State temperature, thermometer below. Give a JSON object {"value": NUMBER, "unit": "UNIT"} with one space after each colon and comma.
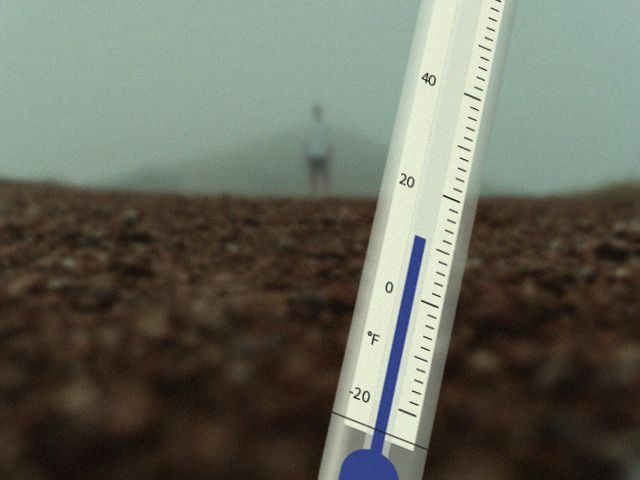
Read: {"value": 11, "unit": "°F"}
